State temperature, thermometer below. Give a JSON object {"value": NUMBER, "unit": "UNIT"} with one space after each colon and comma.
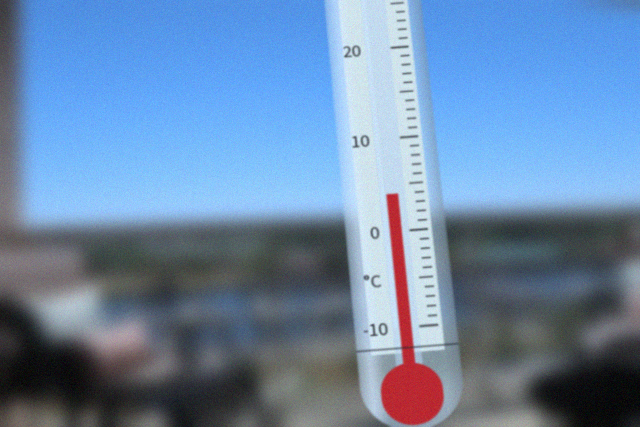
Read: {"value": 4, "unit": "°C"}
